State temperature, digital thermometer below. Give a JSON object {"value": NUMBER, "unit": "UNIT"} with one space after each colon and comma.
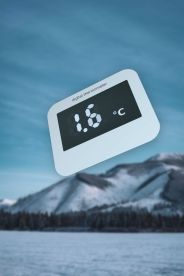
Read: {"value": 1.6, "unit": "°C"}
